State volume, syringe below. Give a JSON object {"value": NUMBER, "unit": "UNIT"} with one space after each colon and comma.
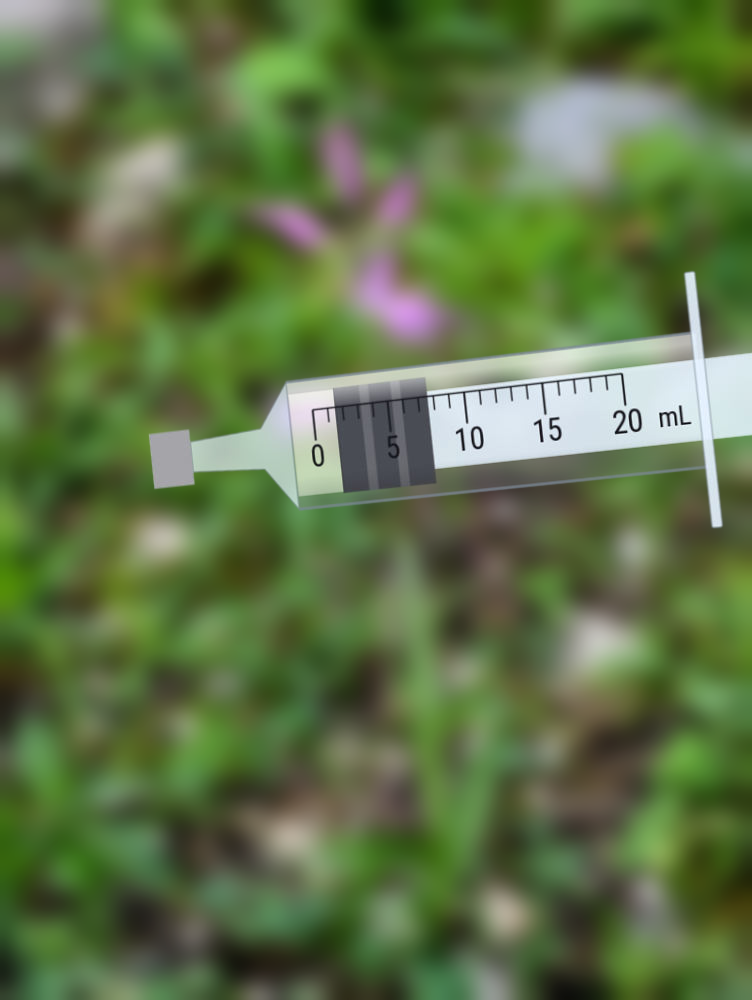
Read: {"value": 1.5, "unit": "mL"}
